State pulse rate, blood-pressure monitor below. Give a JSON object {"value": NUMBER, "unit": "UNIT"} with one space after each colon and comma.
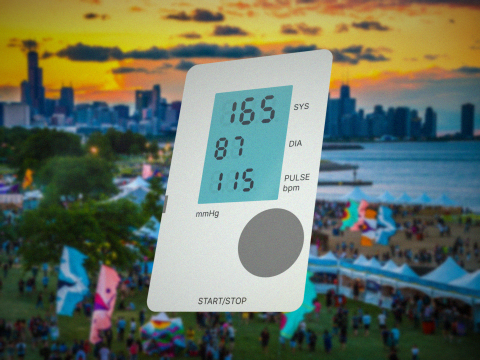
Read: {"value": 115, "unit": "bpm"}
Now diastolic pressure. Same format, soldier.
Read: {"value": 87, "unit": "mmHg"}
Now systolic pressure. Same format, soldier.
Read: {"value": 165, "unit": "mmHg"}
